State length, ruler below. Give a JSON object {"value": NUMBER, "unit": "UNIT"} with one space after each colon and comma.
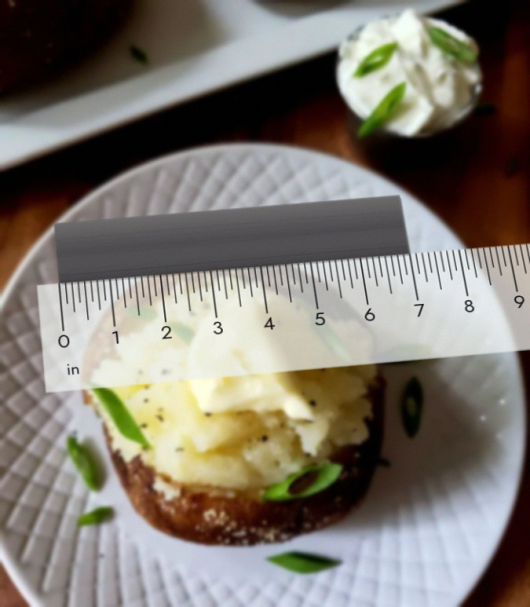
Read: {"value": 7, "unit": "in"}
